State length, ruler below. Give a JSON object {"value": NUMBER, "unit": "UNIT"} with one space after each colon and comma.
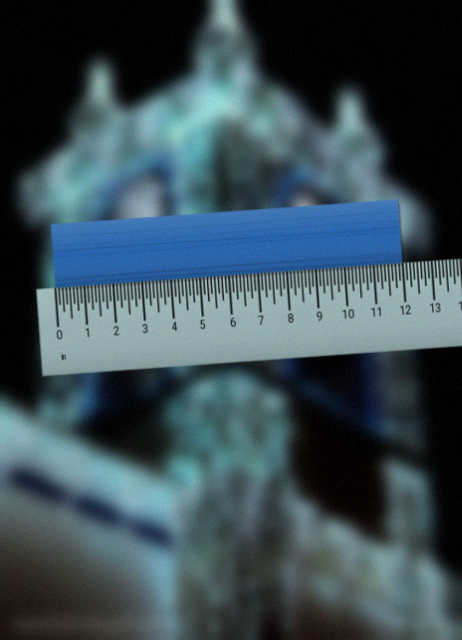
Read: {"value": 12, "unit": "in"}
